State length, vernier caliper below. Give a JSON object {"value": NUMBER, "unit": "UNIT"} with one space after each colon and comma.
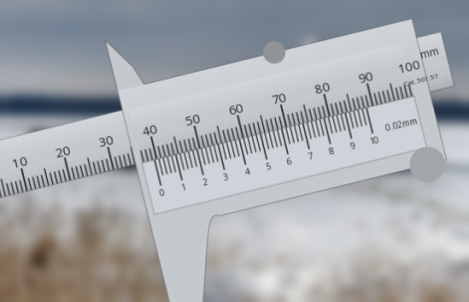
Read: {"value": 39.5, "unit": "mm"}
